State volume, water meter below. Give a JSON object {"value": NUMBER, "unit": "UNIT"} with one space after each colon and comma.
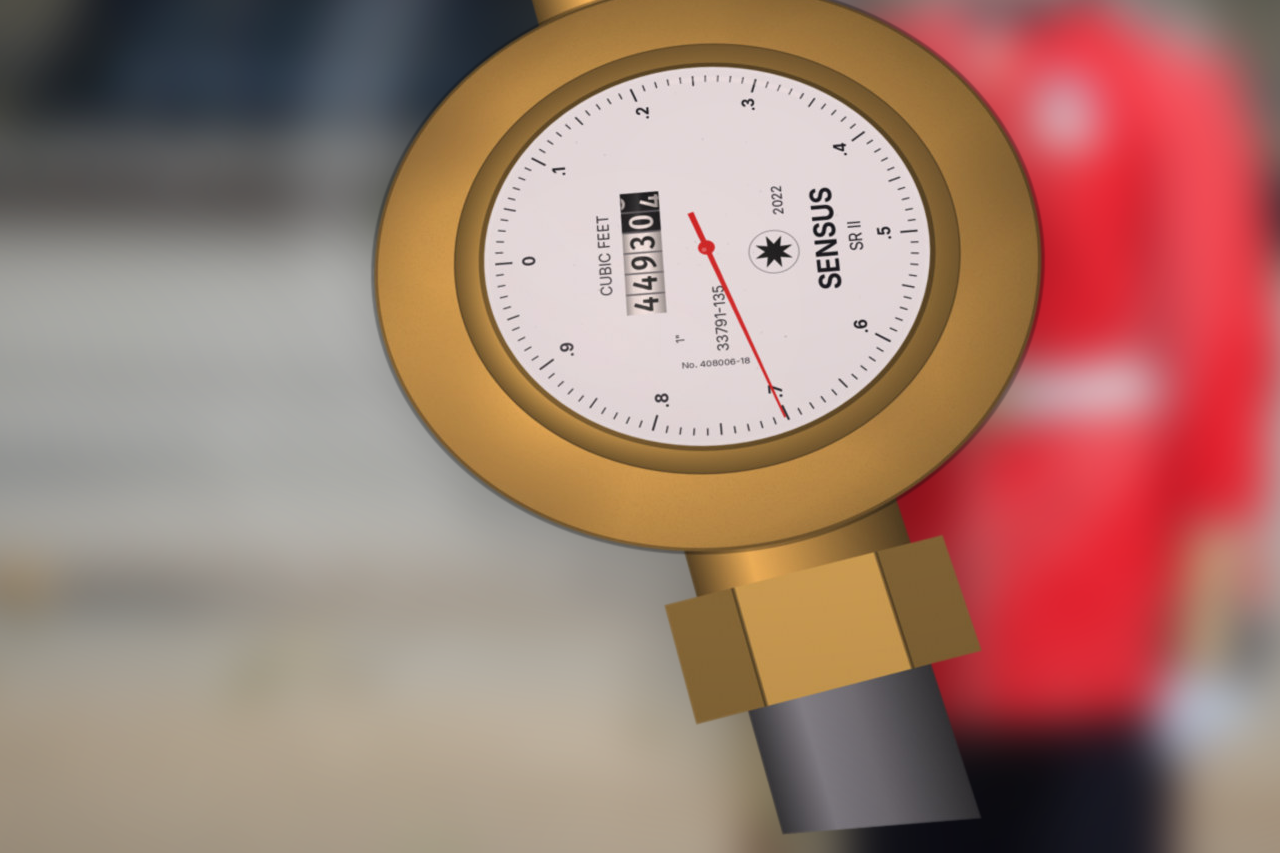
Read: {"value": 449303.70, "unit": "ft³"}
